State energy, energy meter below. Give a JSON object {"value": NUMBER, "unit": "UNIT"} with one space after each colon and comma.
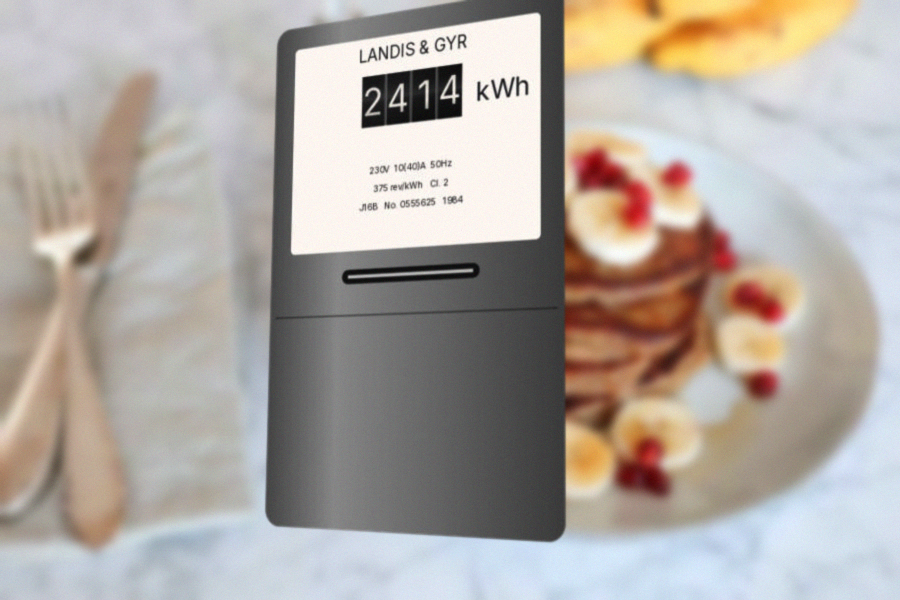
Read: {"value": 2414, "unit": "kWh"}
